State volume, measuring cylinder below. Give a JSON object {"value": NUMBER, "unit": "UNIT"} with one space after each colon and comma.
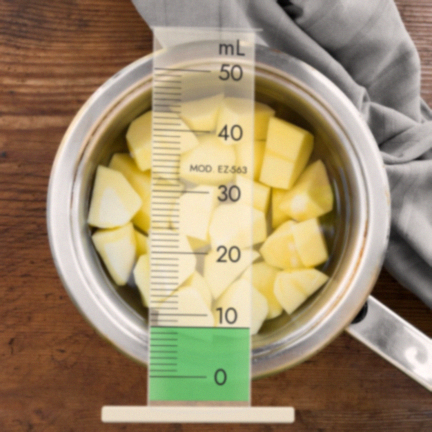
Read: {"value": 8, "unit": "mL"}
